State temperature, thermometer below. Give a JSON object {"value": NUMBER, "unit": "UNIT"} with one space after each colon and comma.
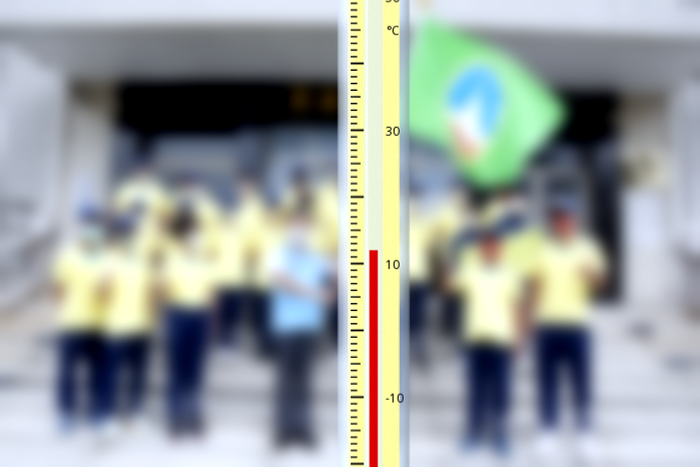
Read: {"value": 12, "unit": "°C"}
